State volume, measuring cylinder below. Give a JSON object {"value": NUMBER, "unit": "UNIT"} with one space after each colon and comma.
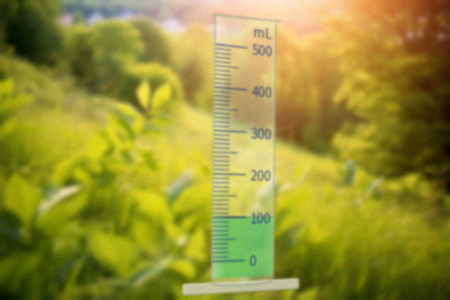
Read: {"value": 100, "unit": "mL"}
